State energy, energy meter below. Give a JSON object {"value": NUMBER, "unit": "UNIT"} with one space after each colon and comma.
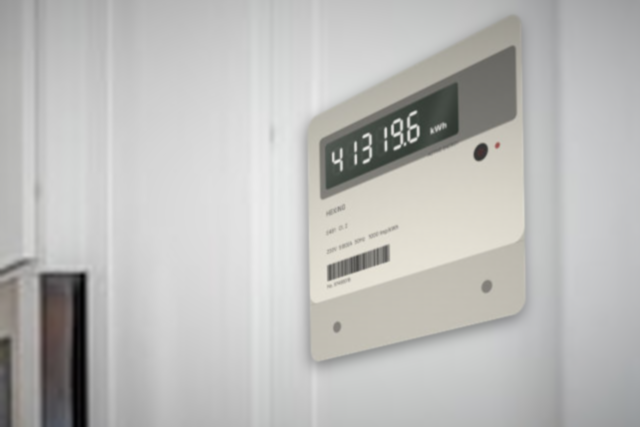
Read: {"value": 41319.6, "unit": "kWh"}
